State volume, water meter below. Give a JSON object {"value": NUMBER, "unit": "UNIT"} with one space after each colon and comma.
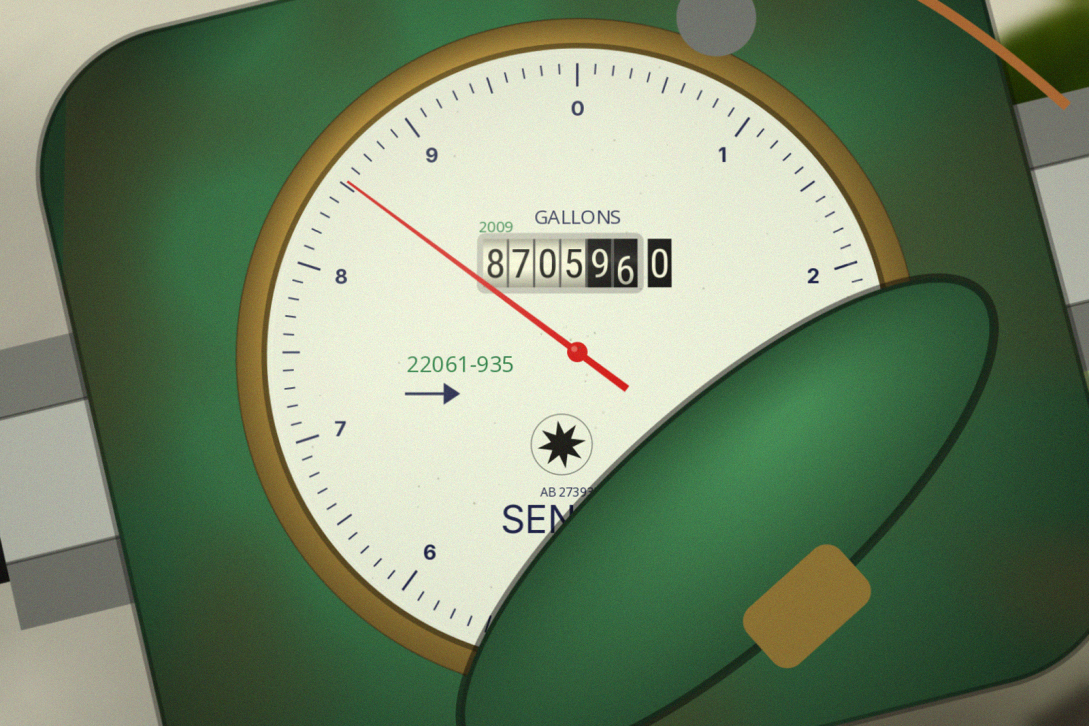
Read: {"value": 8705958.5, "unit": "gal"}
